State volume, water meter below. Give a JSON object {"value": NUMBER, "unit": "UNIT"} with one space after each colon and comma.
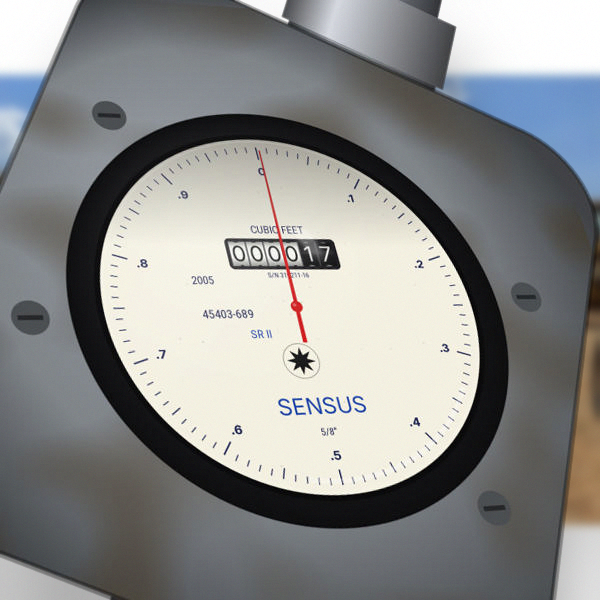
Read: {"value": 17.00, "unit": "ft³"}
